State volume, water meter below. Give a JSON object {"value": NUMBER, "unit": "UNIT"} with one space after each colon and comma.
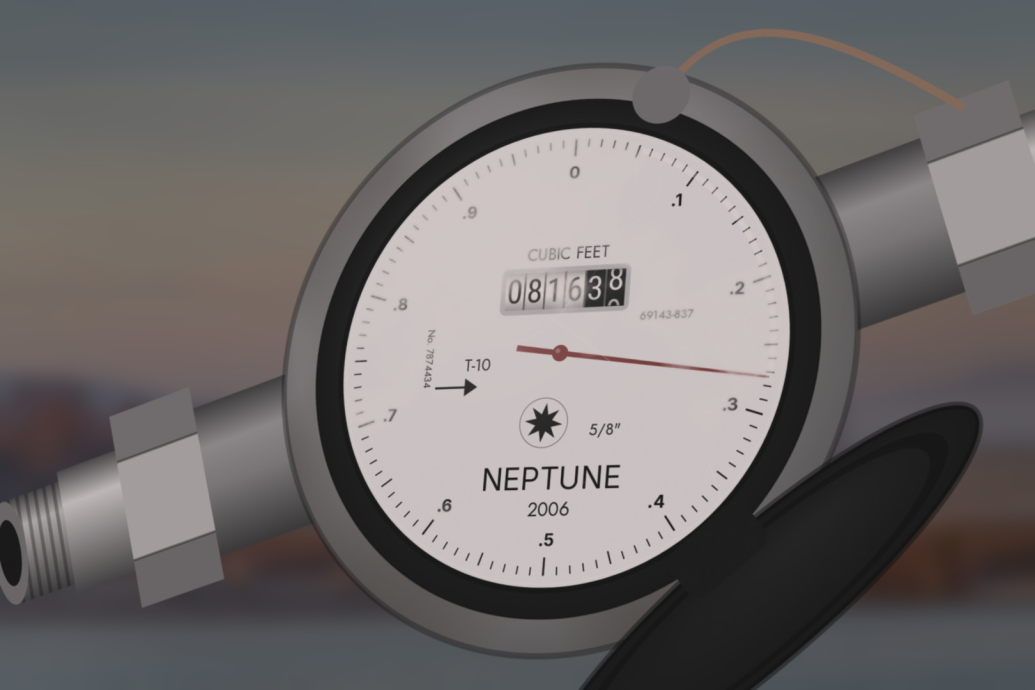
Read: {"value": 81638.27, "unit": "ft³"}
